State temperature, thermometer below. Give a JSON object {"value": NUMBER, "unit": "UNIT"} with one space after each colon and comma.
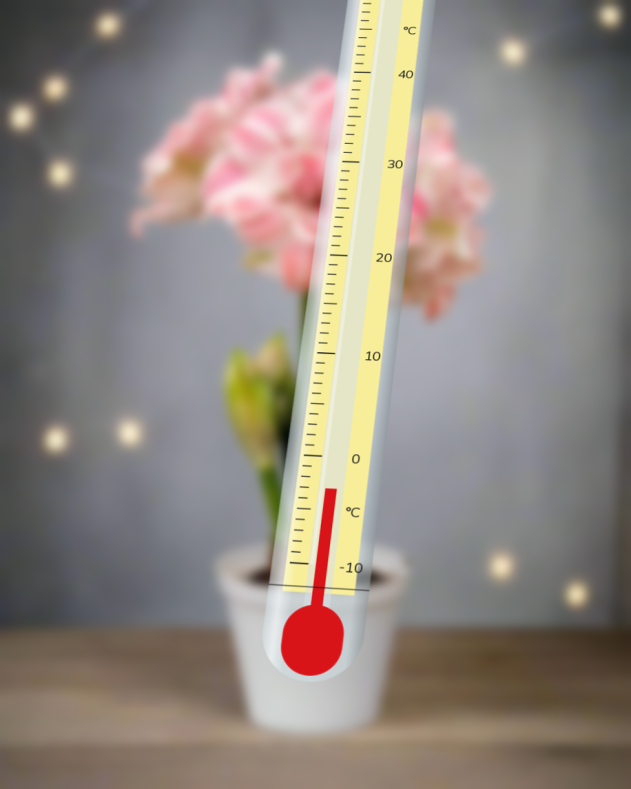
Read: {"value": -3, "unit": "°C"}
